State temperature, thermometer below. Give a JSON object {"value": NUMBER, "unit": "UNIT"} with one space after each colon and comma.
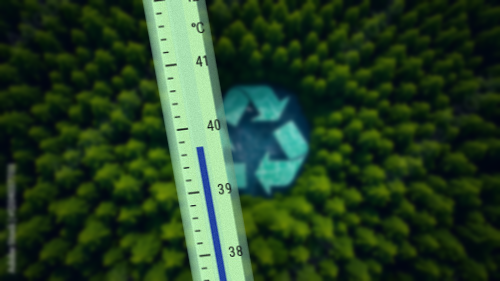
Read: {"value": 39.7, "unit": "°C"}
